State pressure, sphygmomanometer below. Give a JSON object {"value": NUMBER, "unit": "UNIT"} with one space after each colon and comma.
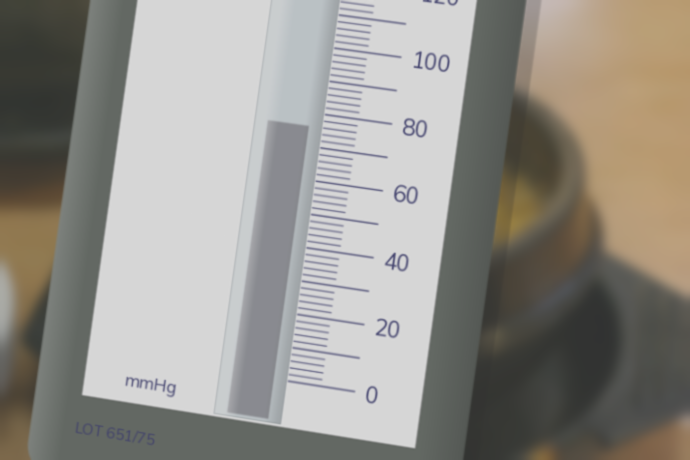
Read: {"value": 76, "unit": "mmHg"}
